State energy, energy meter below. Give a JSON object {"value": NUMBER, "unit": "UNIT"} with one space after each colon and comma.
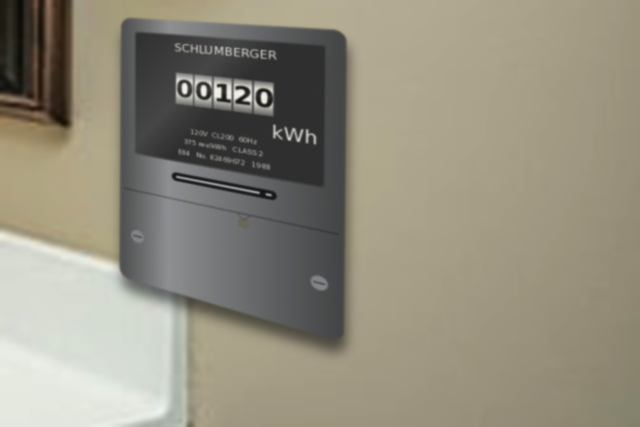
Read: {"value": 120, "unit": "kWh"}
